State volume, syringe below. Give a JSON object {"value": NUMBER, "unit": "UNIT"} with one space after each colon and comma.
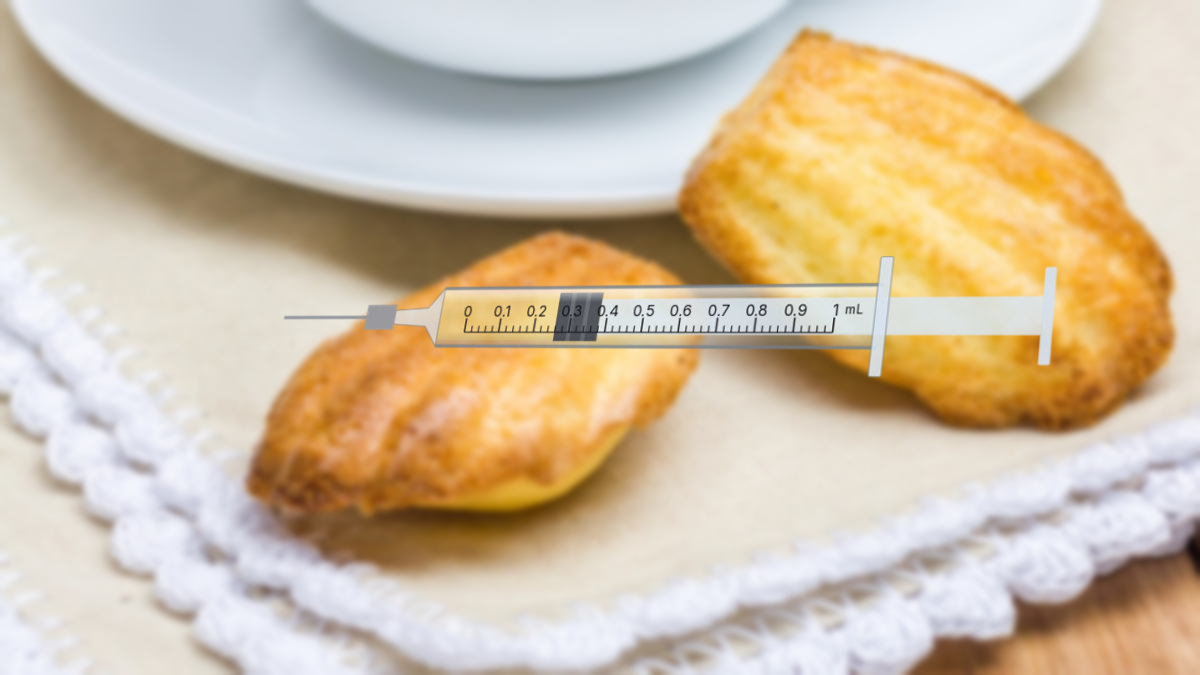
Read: {"value": 0.26, "unit": "mL"}
